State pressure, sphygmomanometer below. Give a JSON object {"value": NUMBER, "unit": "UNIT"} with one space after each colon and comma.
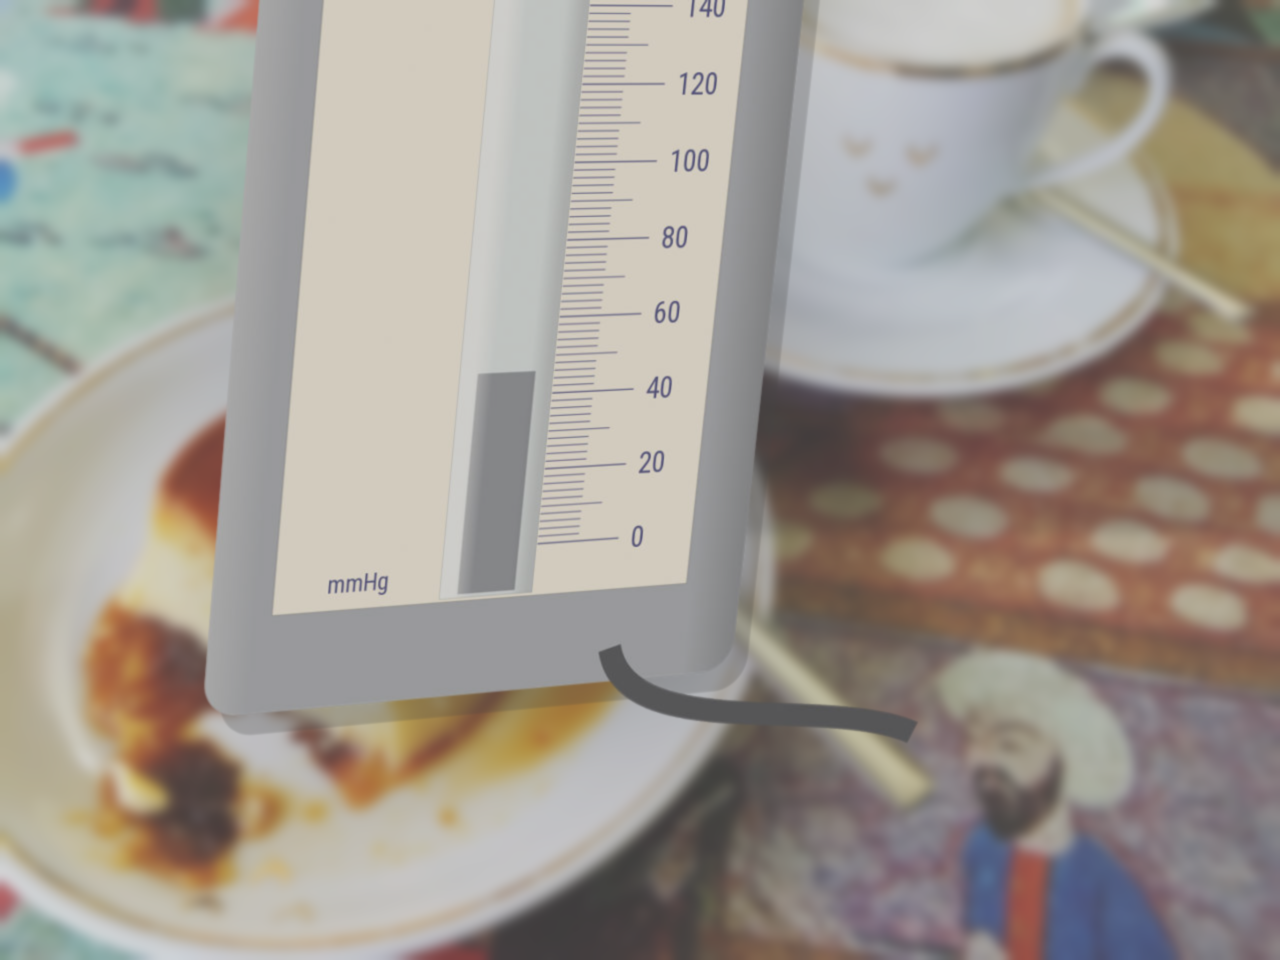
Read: {"value": 46, "unit": "mmHg"}
